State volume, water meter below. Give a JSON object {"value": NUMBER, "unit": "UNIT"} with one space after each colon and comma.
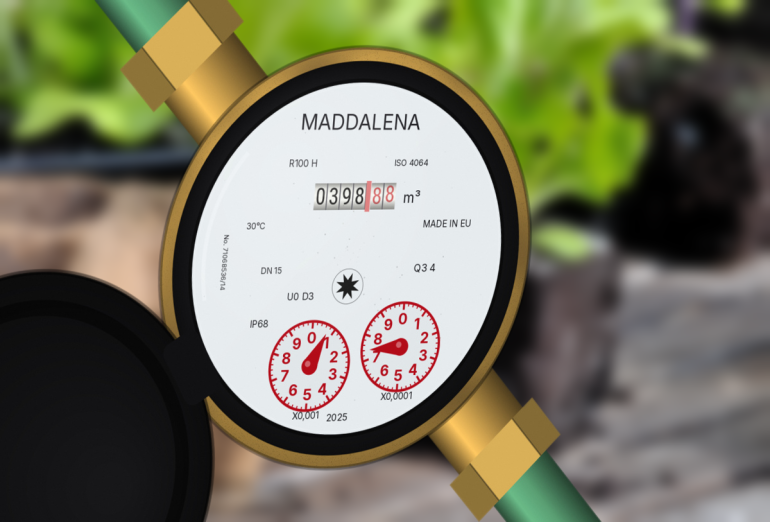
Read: {"value": 398.8807, "unit": "m³"}
